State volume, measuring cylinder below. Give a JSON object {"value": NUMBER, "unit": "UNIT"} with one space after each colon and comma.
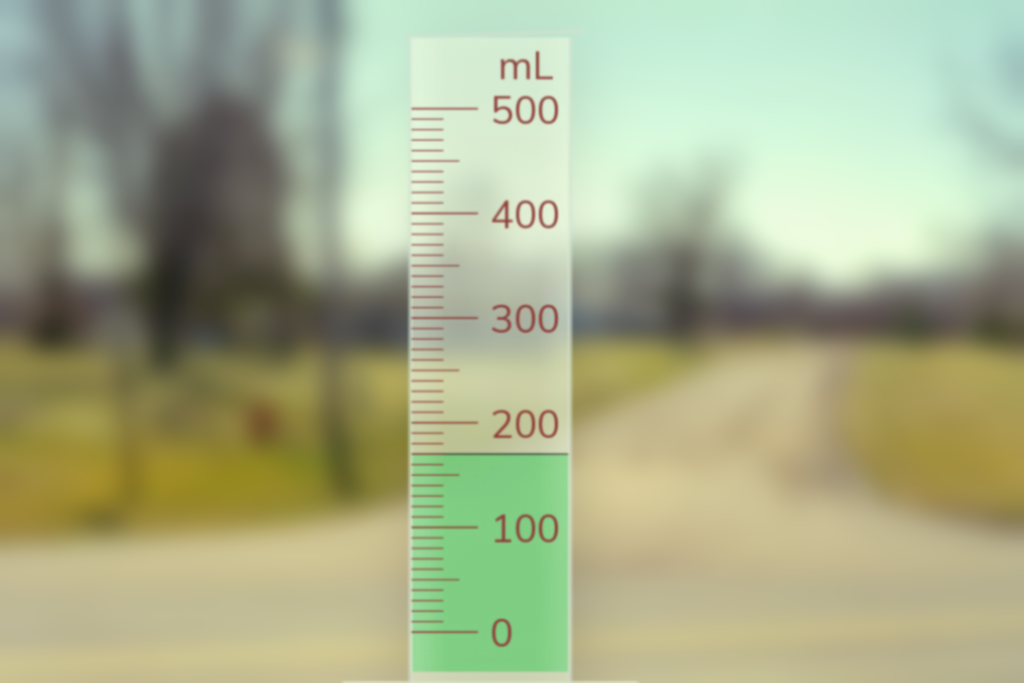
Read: {"value": 170, "unit": "mL"}
